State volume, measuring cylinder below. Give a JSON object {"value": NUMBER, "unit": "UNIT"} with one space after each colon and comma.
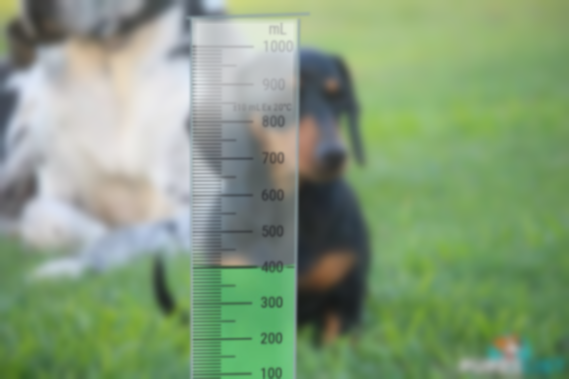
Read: {"value": 400, "unit": "mL"}
